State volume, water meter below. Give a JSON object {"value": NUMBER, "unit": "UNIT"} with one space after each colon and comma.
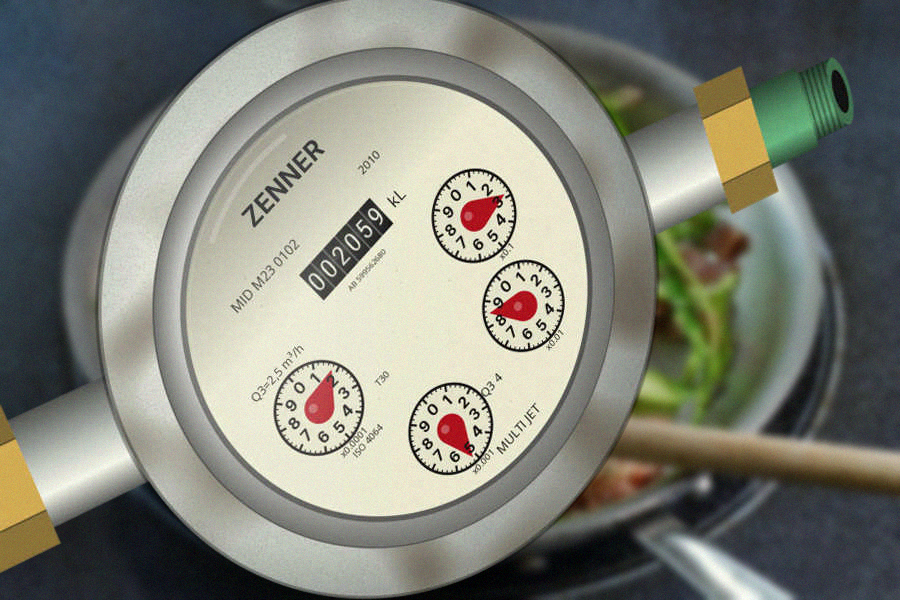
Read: {"value": 2059.2851, "unit": "kL"}
